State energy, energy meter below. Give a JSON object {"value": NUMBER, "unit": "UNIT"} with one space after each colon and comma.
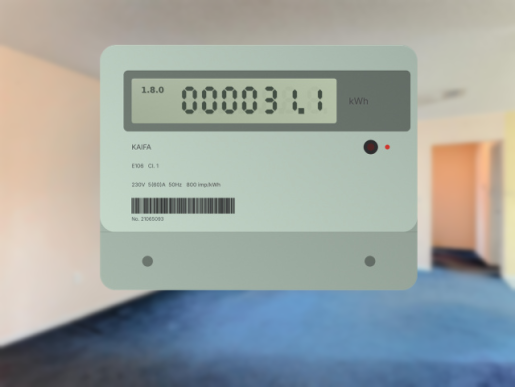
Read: {"value": 31.1, "unit": "kWh"}
